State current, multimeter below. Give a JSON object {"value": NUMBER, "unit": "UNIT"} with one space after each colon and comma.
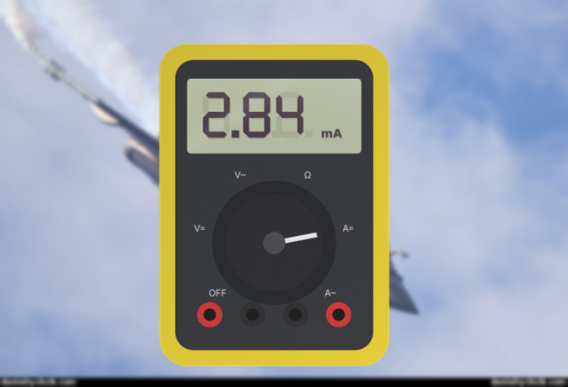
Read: {"value": 2.84, "unit": "mA"}
